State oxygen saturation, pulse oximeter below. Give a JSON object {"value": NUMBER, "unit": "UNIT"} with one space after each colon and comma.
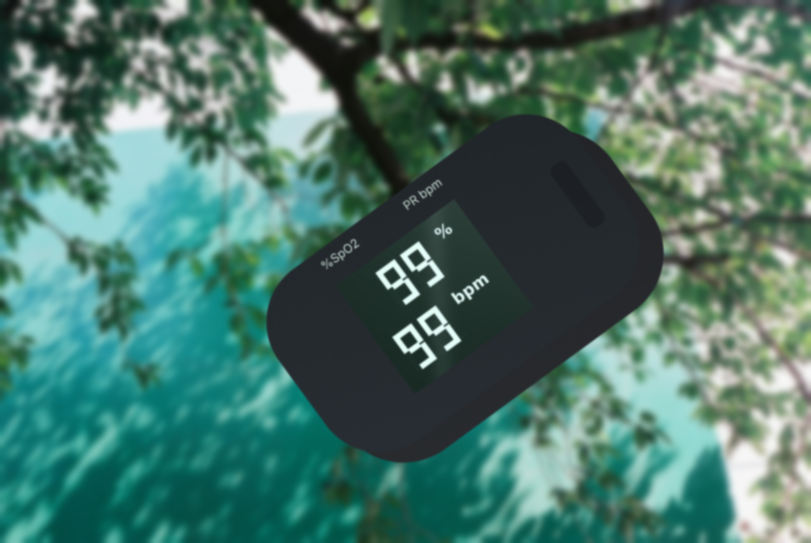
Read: {"value": 99, "unit": "%"}
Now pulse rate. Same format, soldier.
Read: {"value": 99, "unit": "bpm"}
